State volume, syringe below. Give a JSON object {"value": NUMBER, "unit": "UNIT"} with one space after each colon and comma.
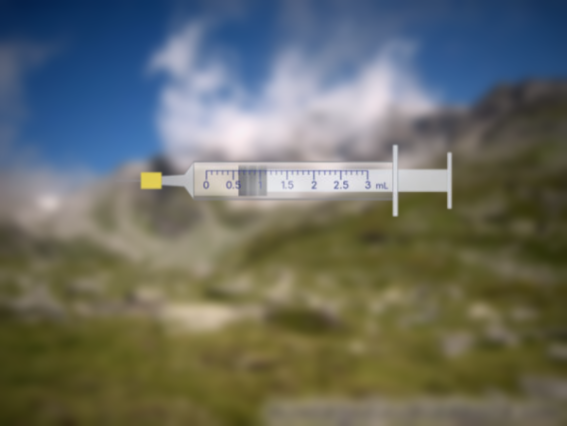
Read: {"value": 0.6, "unit": "mL"}
